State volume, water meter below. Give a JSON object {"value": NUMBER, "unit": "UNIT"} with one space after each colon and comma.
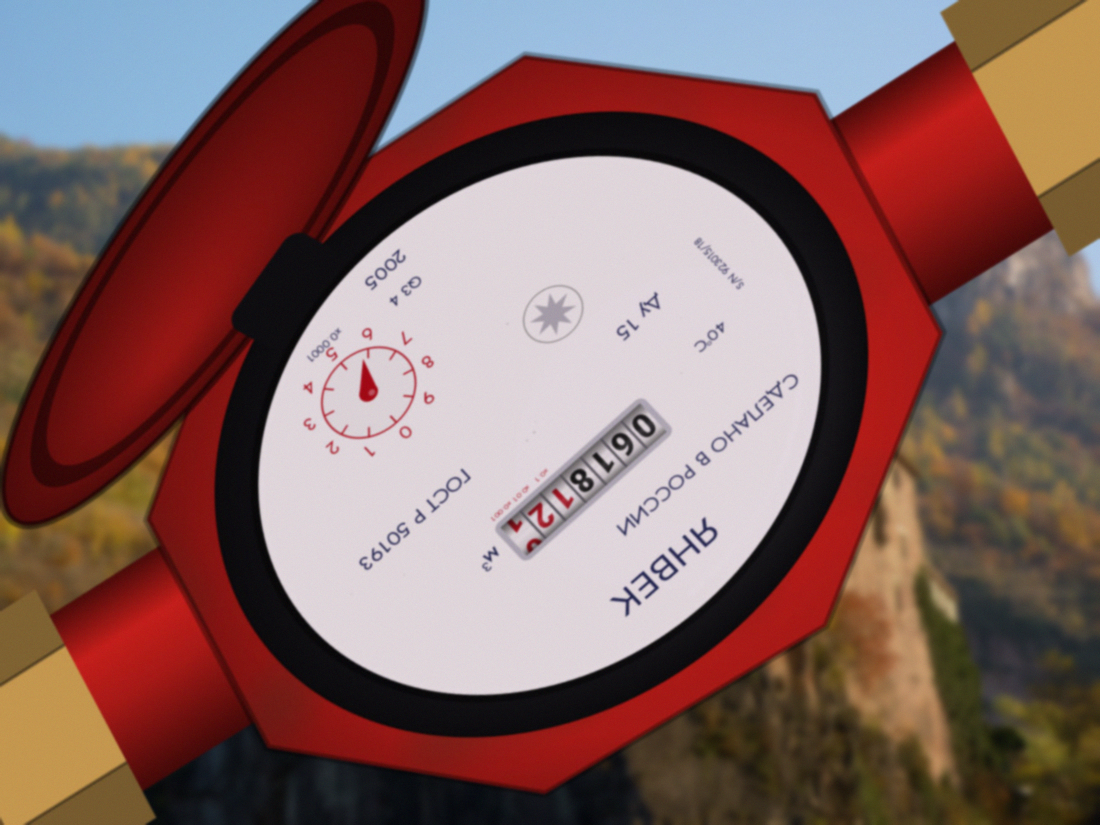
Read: {"value": 618.1205, "unit": "m³"}
